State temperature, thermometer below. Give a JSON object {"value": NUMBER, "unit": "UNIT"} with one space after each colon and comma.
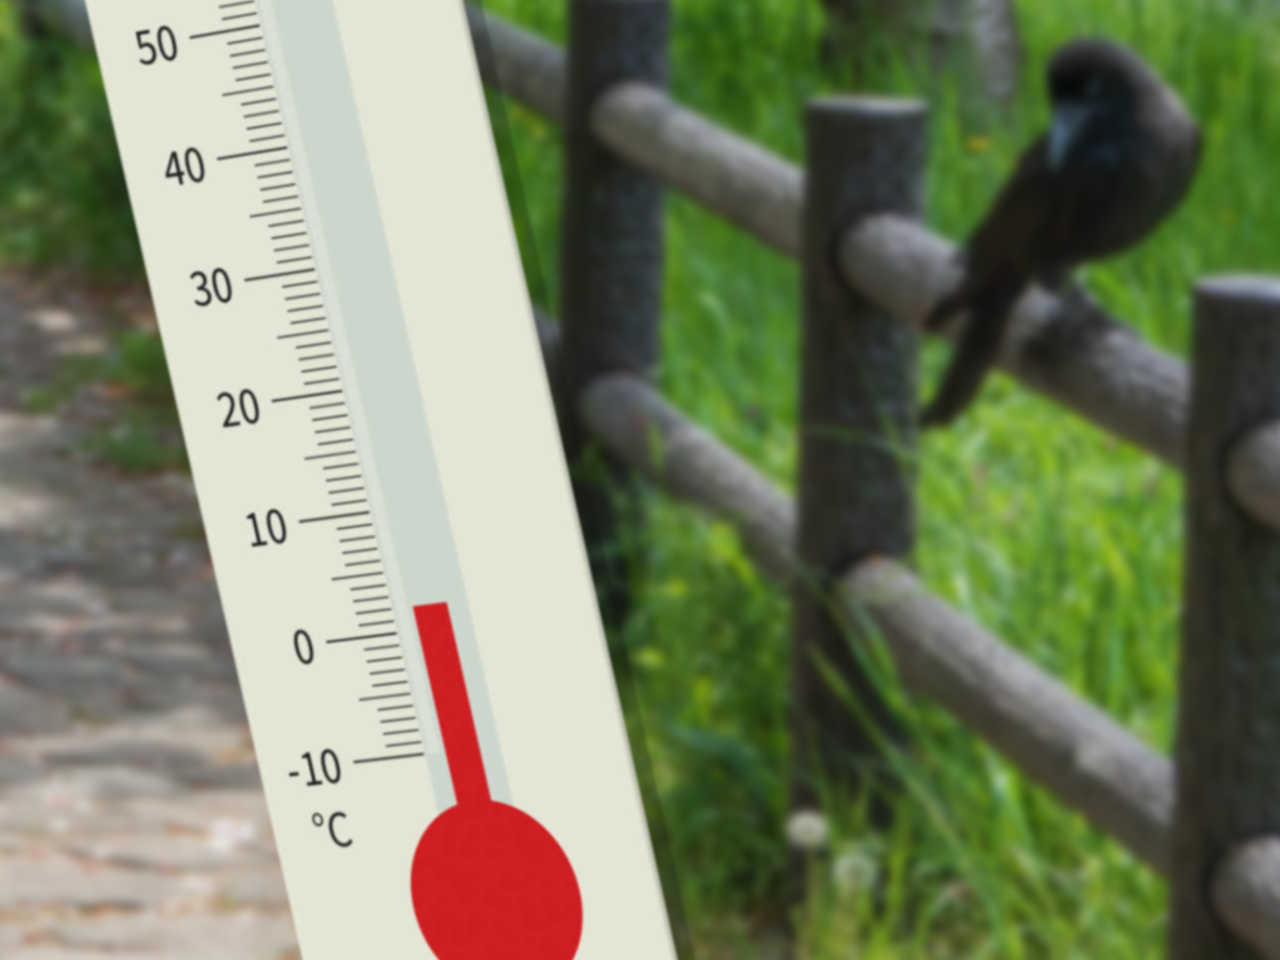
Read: {"value": 2, "unit": "°C"}
